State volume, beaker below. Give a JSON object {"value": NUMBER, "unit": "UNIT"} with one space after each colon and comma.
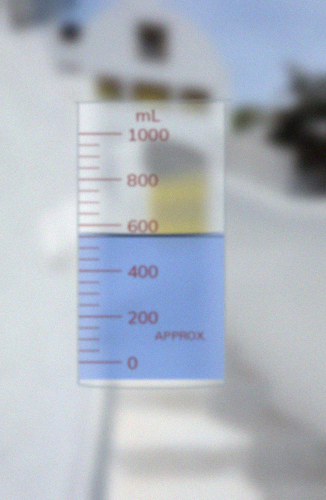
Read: {"value": 550, "unit": "mL"}
